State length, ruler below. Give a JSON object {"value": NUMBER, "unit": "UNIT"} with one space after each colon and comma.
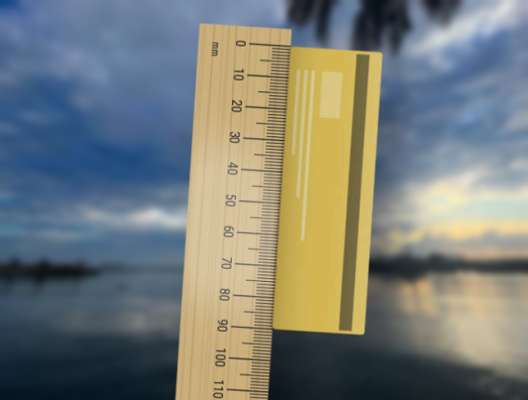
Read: {"value": 90, "unit": "mm"}
